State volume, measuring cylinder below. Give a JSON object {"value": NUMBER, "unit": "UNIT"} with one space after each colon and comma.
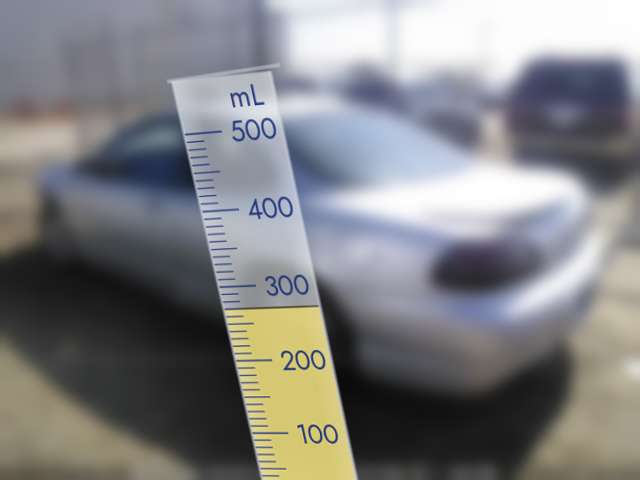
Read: {"value": 270, "unit": "mL"}
